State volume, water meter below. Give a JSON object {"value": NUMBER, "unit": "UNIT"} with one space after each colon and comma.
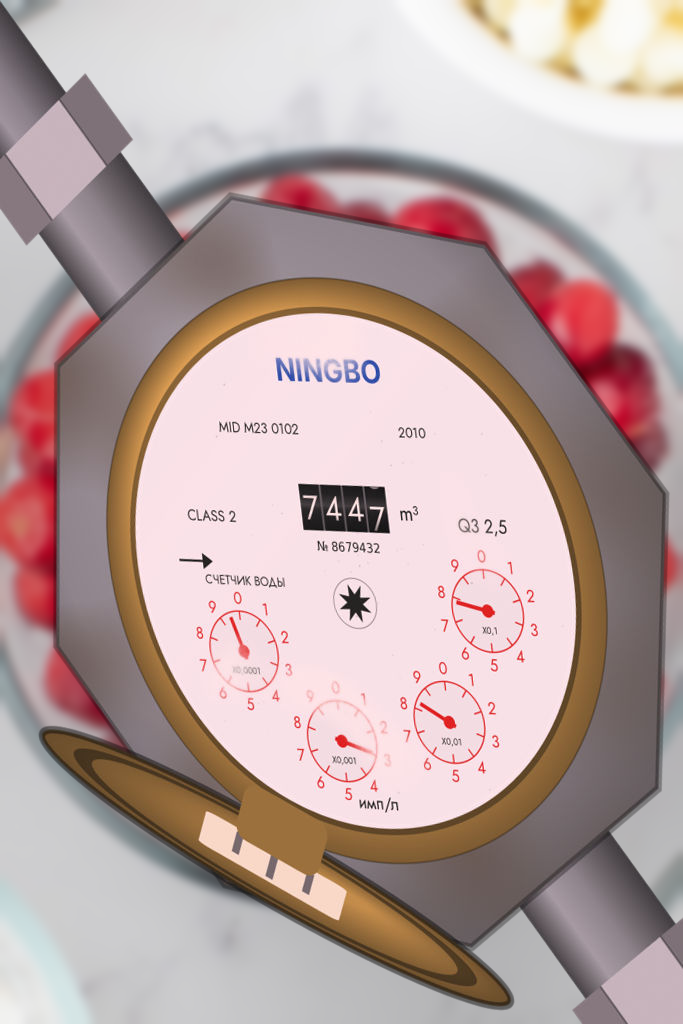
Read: {"value": 7446.7829, "unit": "m³"}
